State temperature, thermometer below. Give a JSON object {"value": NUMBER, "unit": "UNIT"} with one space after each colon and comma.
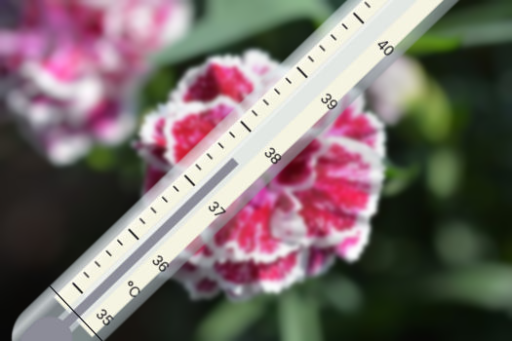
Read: {"value": 37.6, "unit": "°C"}
